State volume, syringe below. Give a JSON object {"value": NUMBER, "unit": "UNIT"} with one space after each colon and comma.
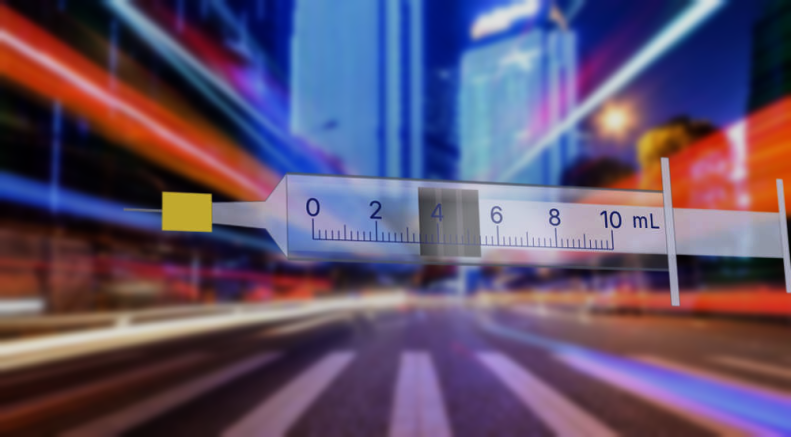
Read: {"value": 3.4, "unit": "mL"}
